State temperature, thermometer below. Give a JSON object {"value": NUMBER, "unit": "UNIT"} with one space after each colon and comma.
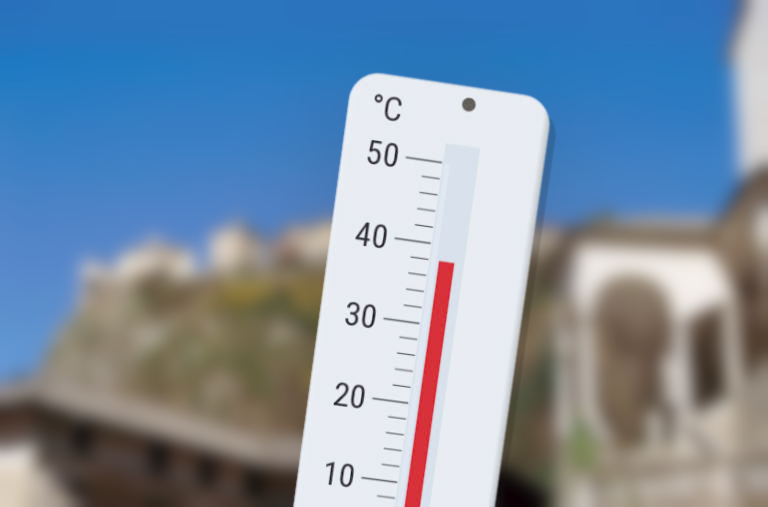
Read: {"value": 38, "unit": "°C"}
